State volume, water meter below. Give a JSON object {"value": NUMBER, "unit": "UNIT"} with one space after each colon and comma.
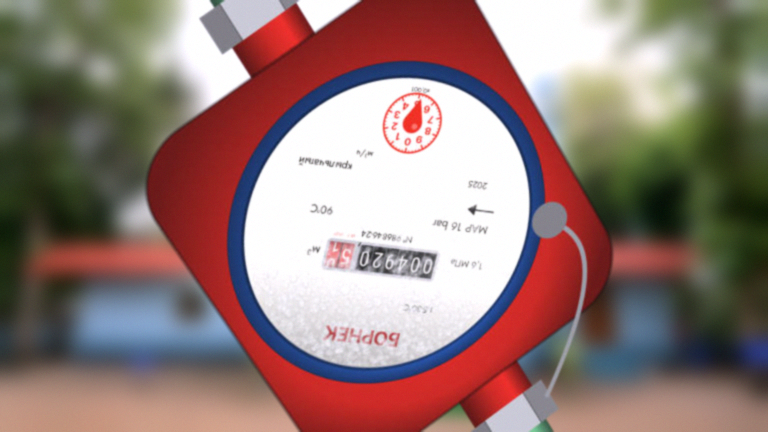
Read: {"value": 4920.505, "unit": "m³"}
